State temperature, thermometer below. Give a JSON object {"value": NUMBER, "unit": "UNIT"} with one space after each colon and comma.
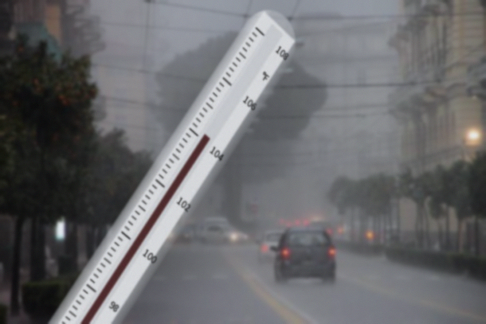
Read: {"value": 104.2, "unit": "°F"}
